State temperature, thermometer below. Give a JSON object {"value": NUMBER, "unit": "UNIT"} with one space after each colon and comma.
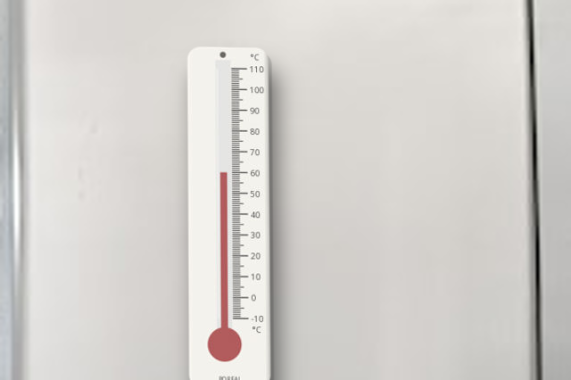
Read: {"value": 60, "unit": "°C"}
